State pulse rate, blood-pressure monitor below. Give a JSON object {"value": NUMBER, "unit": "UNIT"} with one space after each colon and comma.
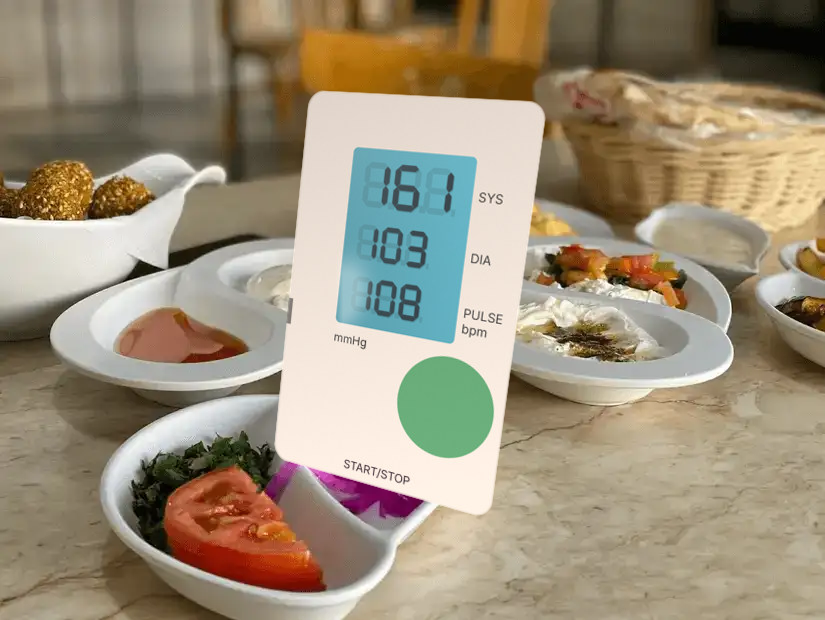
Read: {"value": 108, "unit": "bpm"}
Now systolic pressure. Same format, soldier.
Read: {"value": 161, "unit": "mmHg"}
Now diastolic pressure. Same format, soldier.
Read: {"value": 103, "unit": "mmHg"}
